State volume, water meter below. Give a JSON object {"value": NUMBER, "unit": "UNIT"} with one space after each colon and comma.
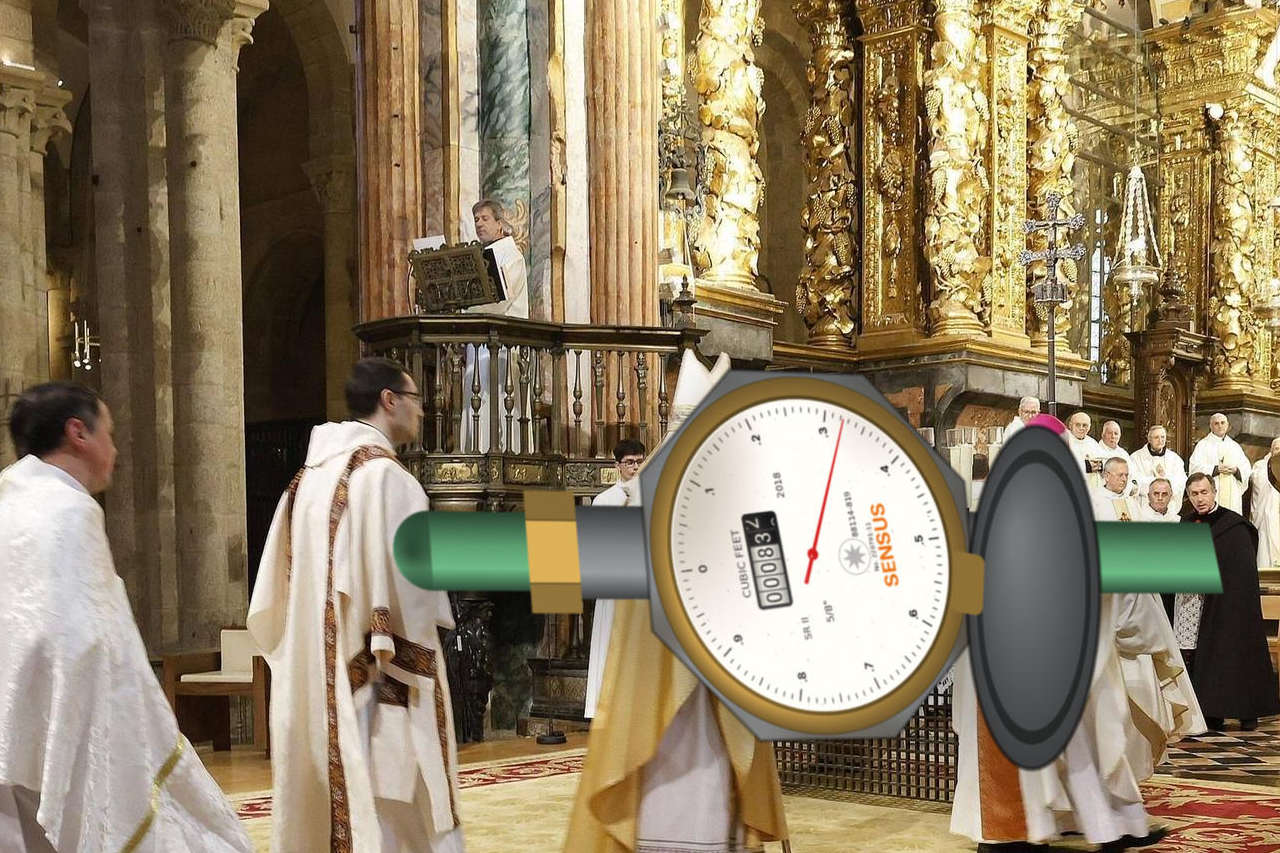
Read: {"value": 832.32, "unit": "ft³"}
